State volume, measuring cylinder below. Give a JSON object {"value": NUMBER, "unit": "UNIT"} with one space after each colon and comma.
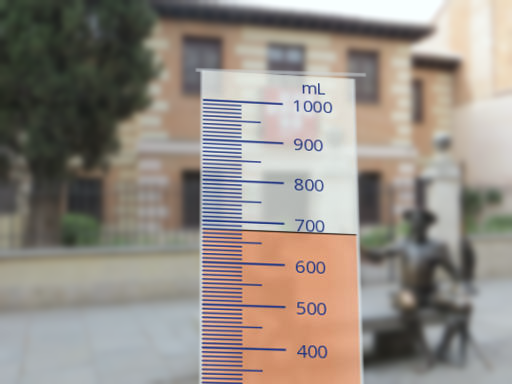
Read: {"value": 680, "unit": "mL"}
